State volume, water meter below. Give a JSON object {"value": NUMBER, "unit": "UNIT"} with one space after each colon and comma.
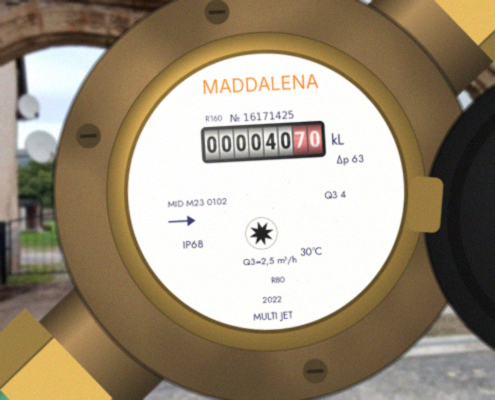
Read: {"value": 40.70, "unit": "kL"}
